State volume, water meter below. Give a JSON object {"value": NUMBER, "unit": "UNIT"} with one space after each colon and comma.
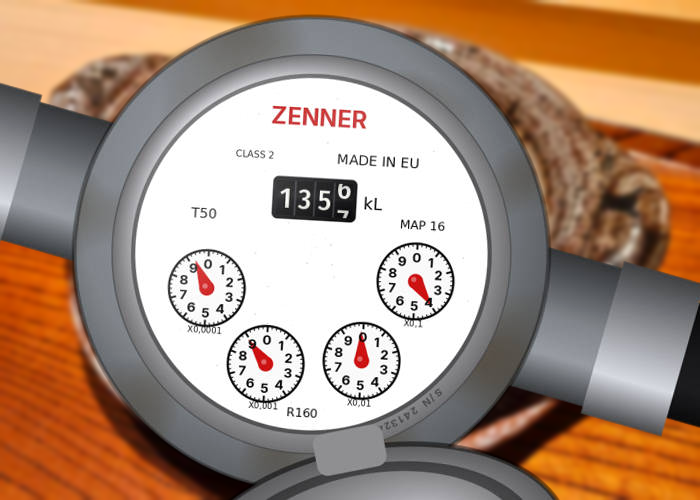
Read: {"value": 1356.3989, "unit": "kL"}
